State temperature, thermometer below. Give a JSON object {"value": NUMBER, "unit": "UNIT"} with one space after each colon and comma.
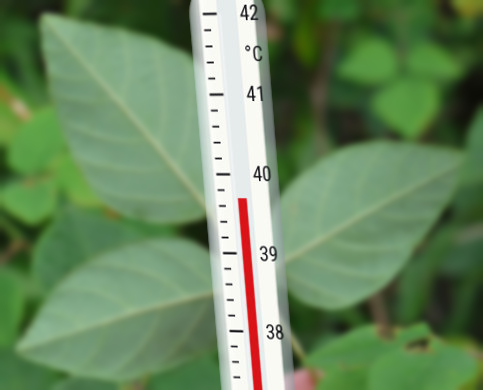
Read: {"value": 39.7, "unit": "°C"}
